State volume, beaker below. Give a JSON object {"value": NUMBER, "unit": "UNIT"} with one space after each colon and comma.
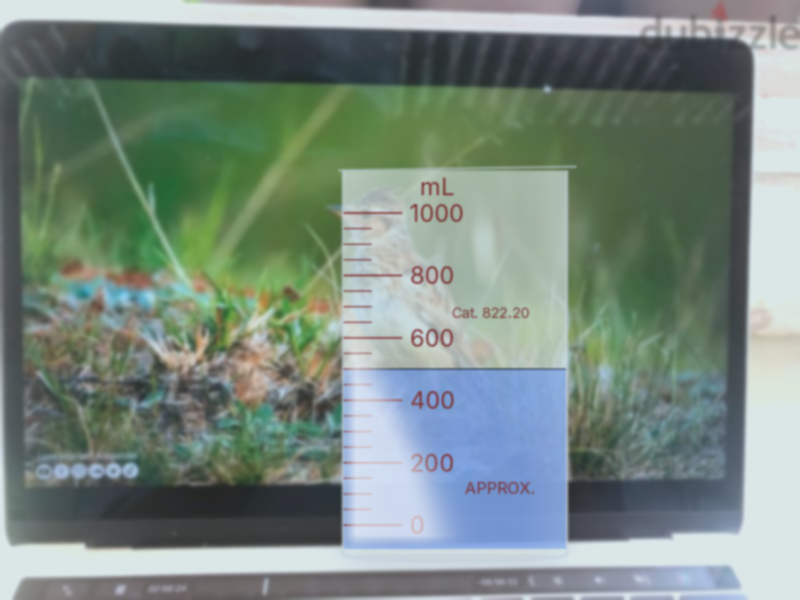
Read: {"value": 500, "unit": "mL"}
